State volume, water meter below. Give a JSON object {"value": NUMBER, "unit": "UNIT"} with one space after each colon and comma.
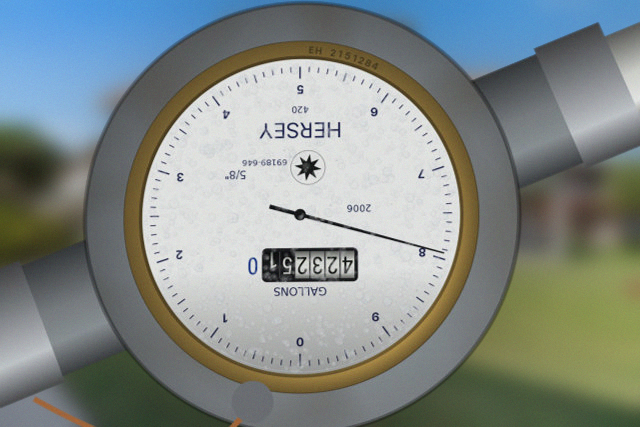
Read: {"value": 4232507.9, "unit": "gal"}
